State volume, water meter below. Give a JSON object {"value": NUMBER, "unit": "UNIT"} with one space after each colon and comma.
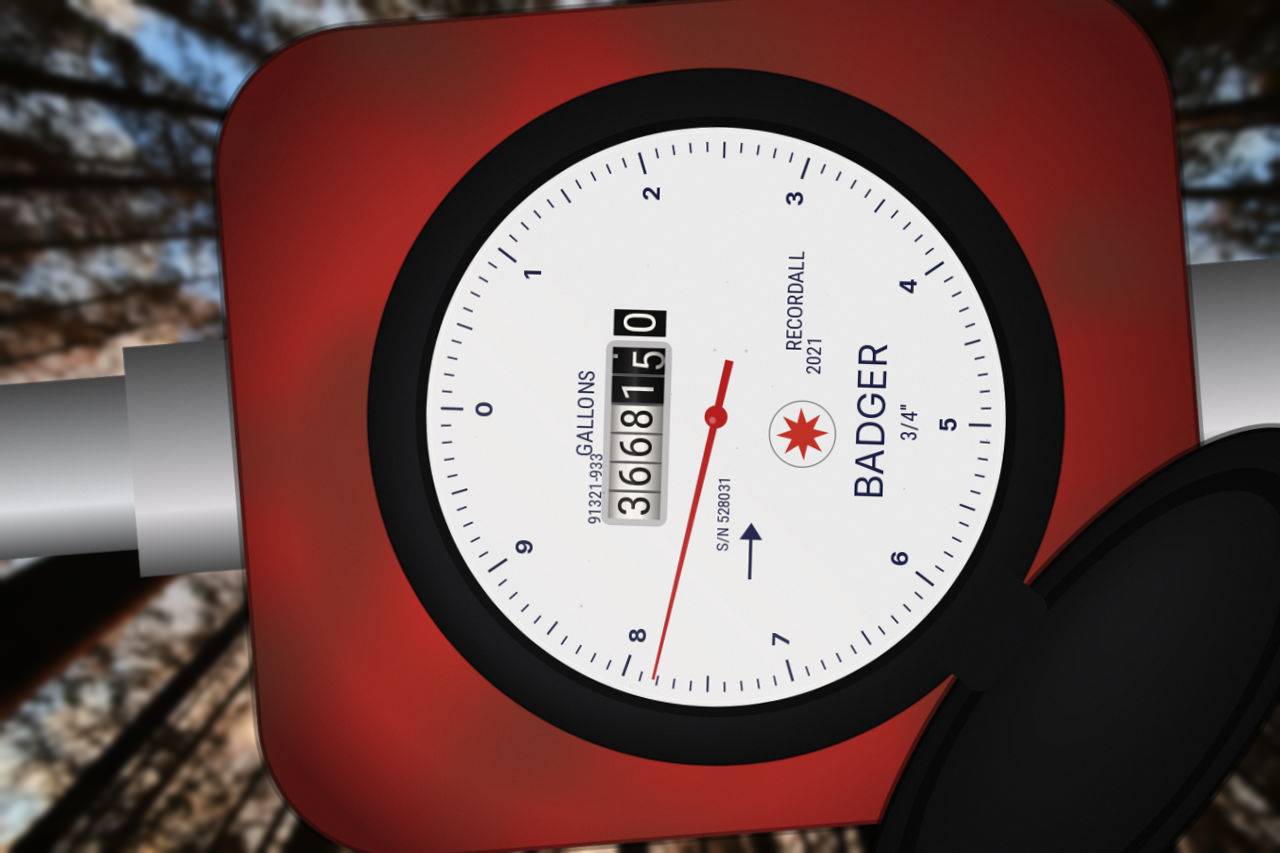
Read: {"value": 3668147.8, "unit": "gal"}
